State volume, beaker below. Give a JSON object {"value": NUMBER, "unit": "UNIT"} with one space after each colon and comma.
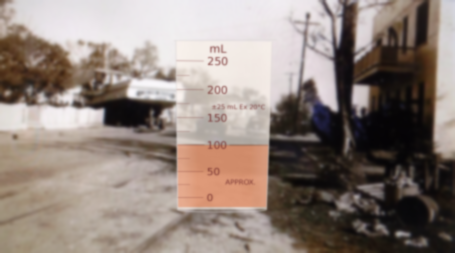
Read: {"value": 100, "unit": "mL"}
